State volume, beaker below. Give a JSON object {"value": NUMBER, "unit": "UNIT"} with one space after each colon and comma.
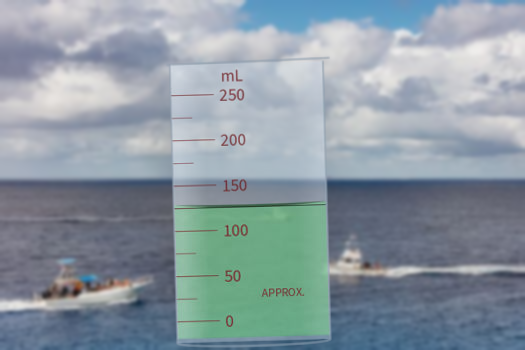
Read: {"value": 125, "unit": "mL"}
